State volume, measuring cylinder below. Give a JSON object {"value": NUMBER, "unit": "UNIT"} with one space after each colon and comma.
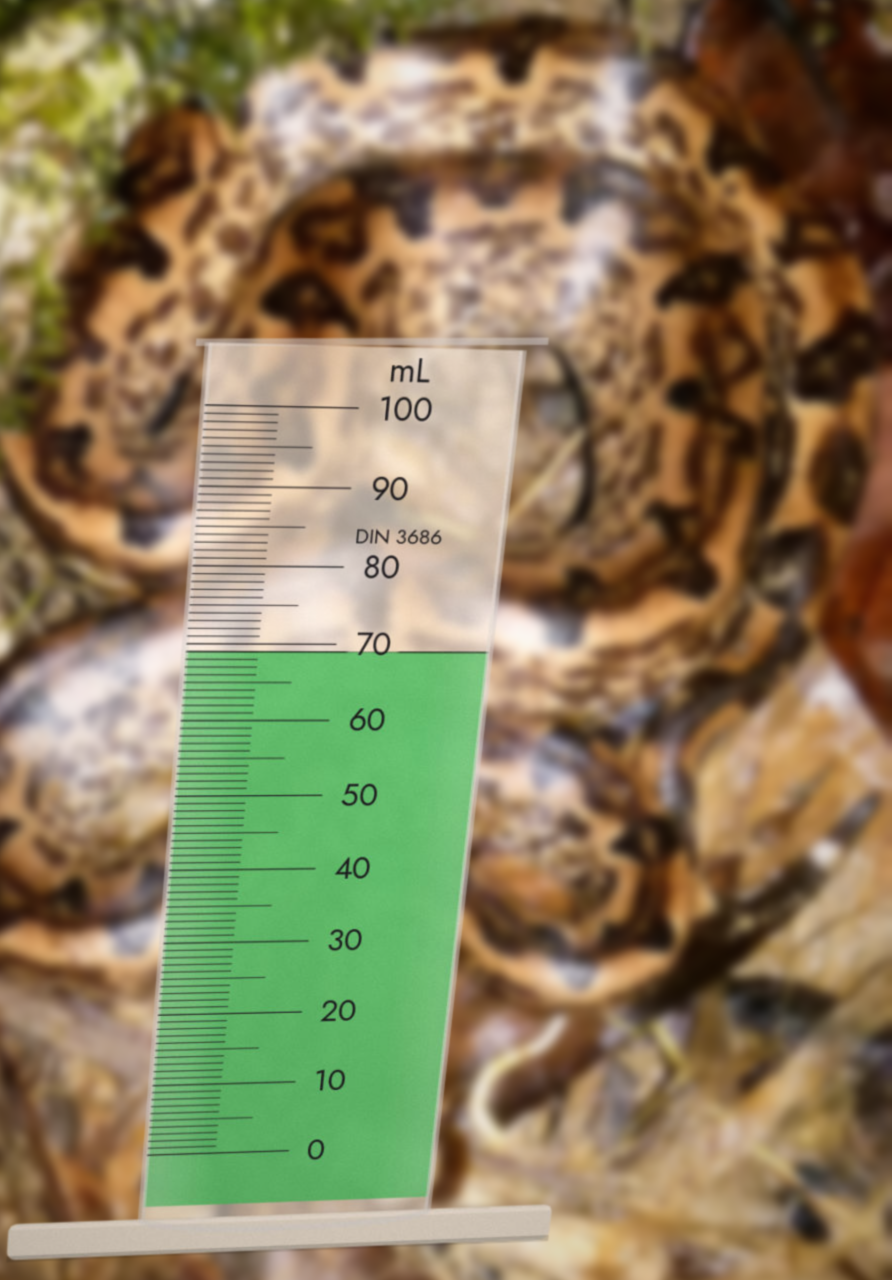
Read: {"value": 69, "unit": "mL"}
